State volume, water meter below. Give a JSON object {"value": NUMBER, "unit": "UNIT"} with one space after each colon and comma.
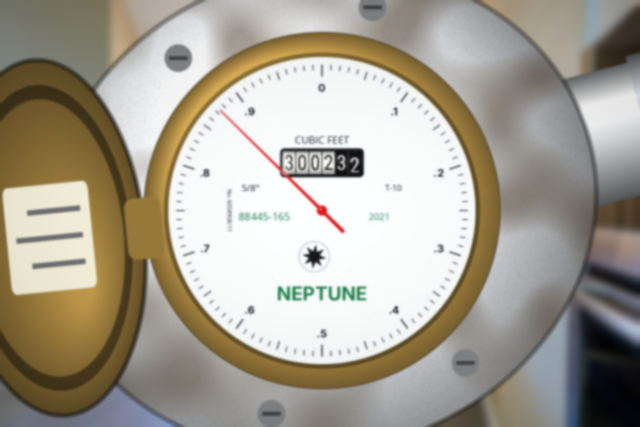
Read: {"value": 300231.87, "unit": "ft³"}
